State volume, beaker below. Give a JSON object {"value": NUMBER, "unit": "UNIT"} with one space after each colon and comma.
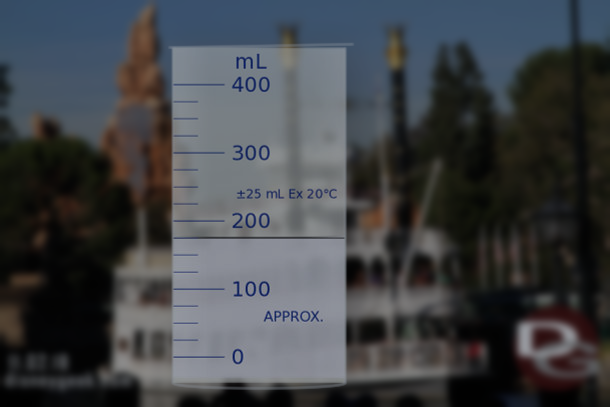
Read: {"value": 175, "unit": "mL"}
